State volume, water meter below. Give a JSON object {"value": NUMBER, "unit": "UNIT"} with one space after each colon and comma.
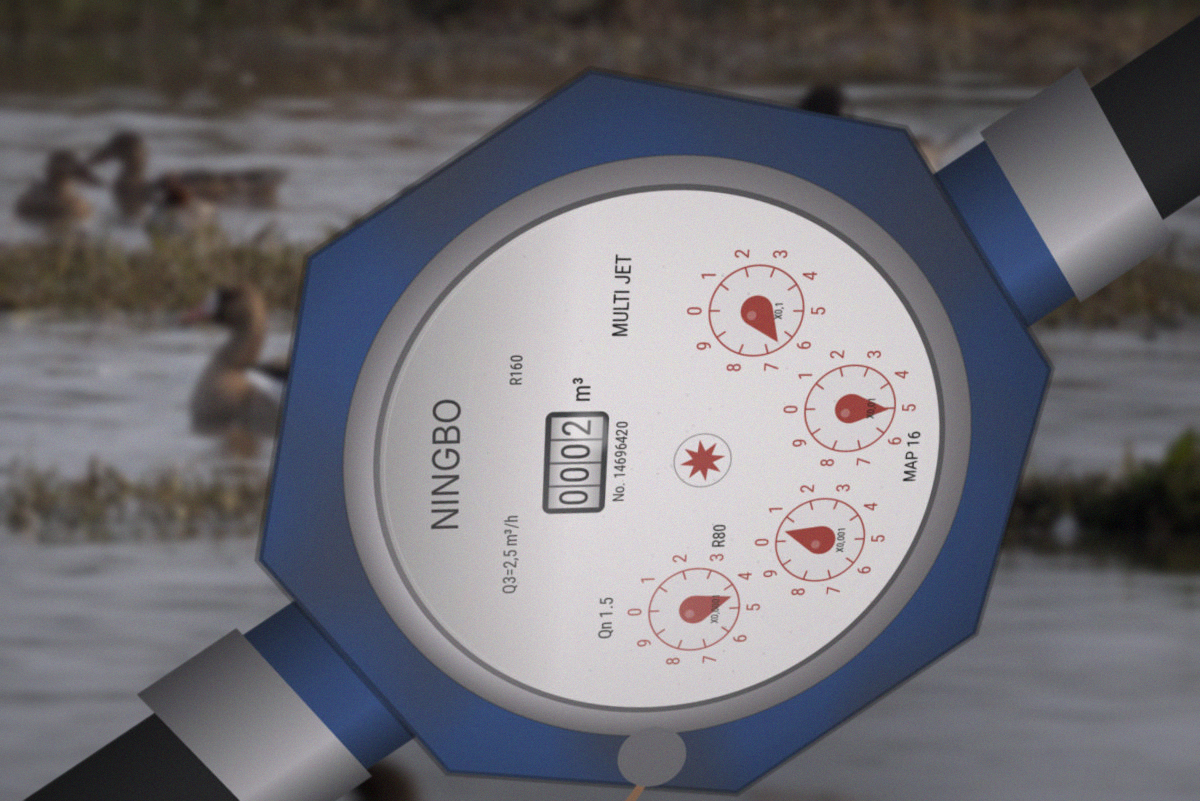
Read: {"value": 2.6504, "unit": "m³"}
